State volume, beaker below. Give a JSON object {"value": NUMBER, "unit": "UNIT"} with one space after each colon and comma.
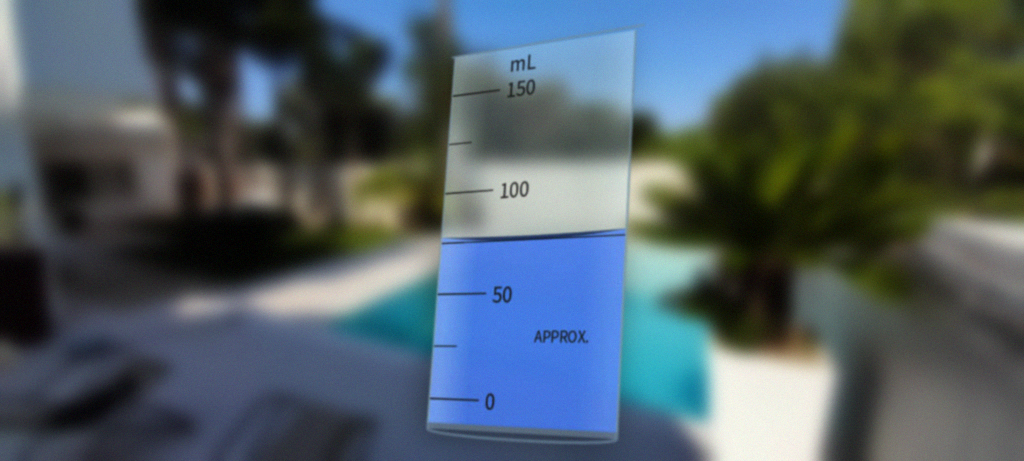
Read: {"value": 75, "unit": "mL"}
